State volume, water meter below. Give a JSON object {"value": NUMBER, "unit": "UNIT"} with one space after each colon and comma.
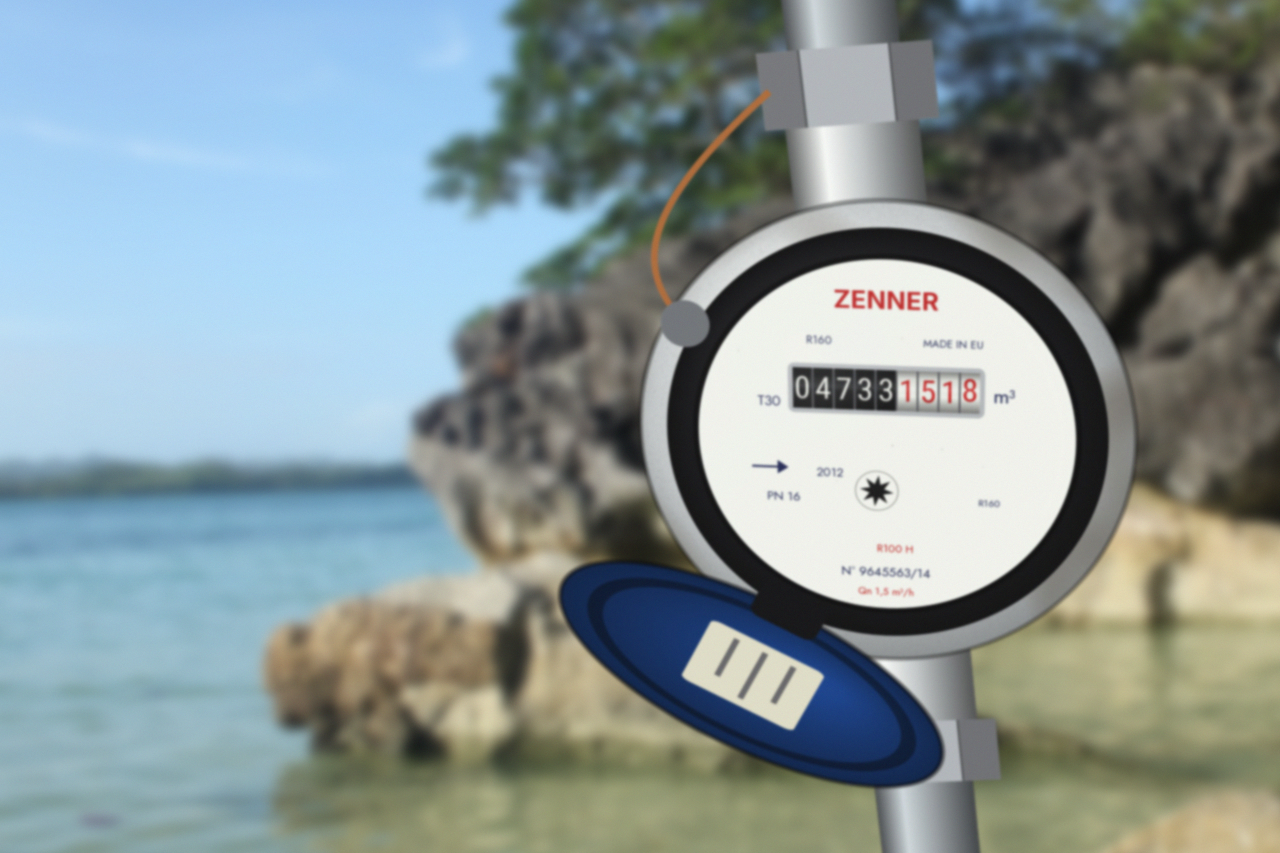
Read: {"value": 4733.1518, "unit": "m³"}
